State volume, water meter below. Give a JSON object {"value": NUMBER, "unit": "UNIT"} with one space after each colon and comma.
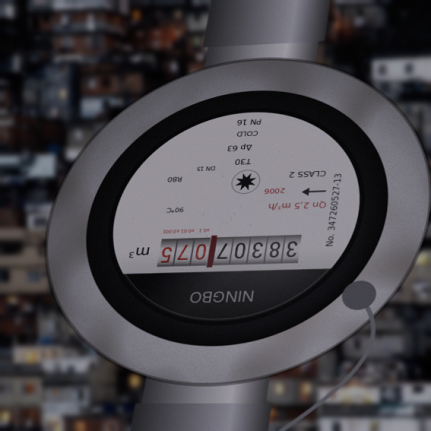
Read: {"value": 38307.075, "unit": "m³"}
